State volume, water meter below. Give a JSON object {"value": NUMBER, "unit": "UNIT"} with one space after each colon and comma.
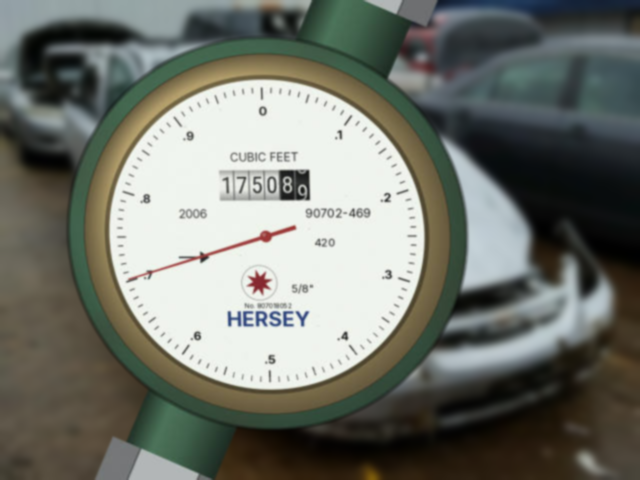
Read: {"value": 175088.70, "unit": "ft³"}
